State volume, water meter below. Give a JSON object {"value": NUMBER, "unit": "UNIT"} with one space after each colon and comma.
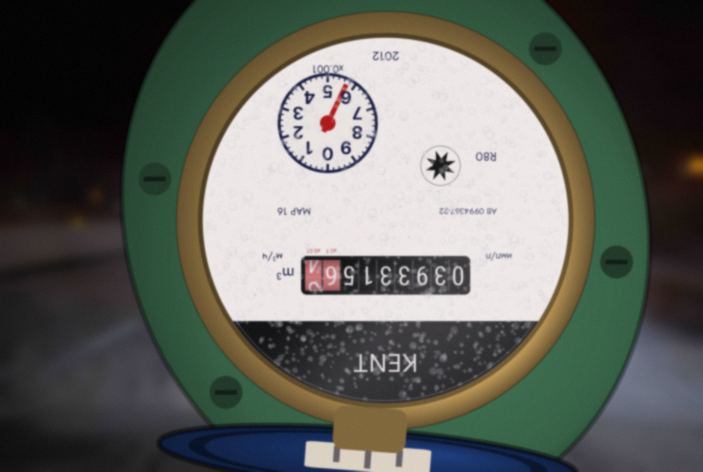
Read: {"value": 393315.635, "unit": "m³"}
